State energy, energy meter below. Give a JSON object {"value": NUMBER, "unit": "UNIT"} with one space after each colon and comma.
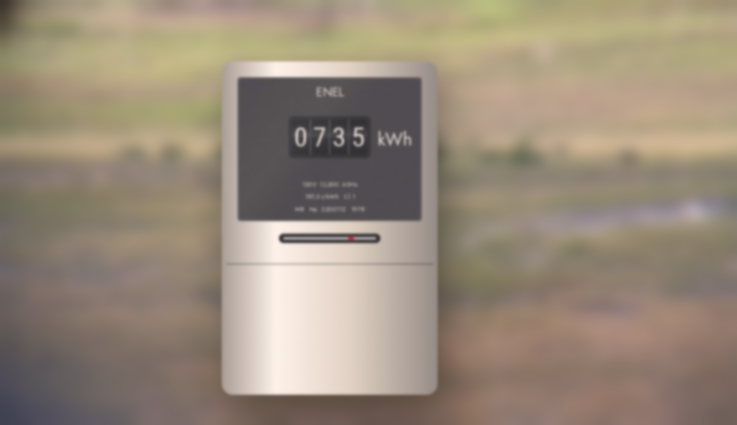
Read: {"value": 735, "unit": "kWh"}
